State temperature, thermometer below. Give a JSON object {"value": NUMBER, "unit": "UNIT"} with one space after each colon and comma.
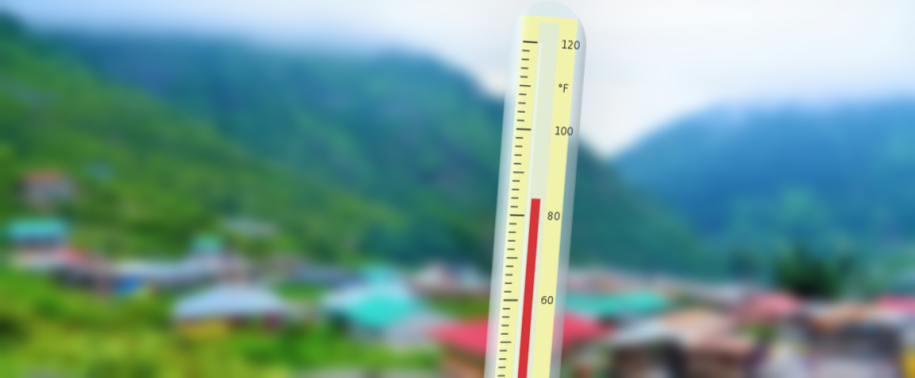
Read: {"value": 84, "unit": "°F"}
